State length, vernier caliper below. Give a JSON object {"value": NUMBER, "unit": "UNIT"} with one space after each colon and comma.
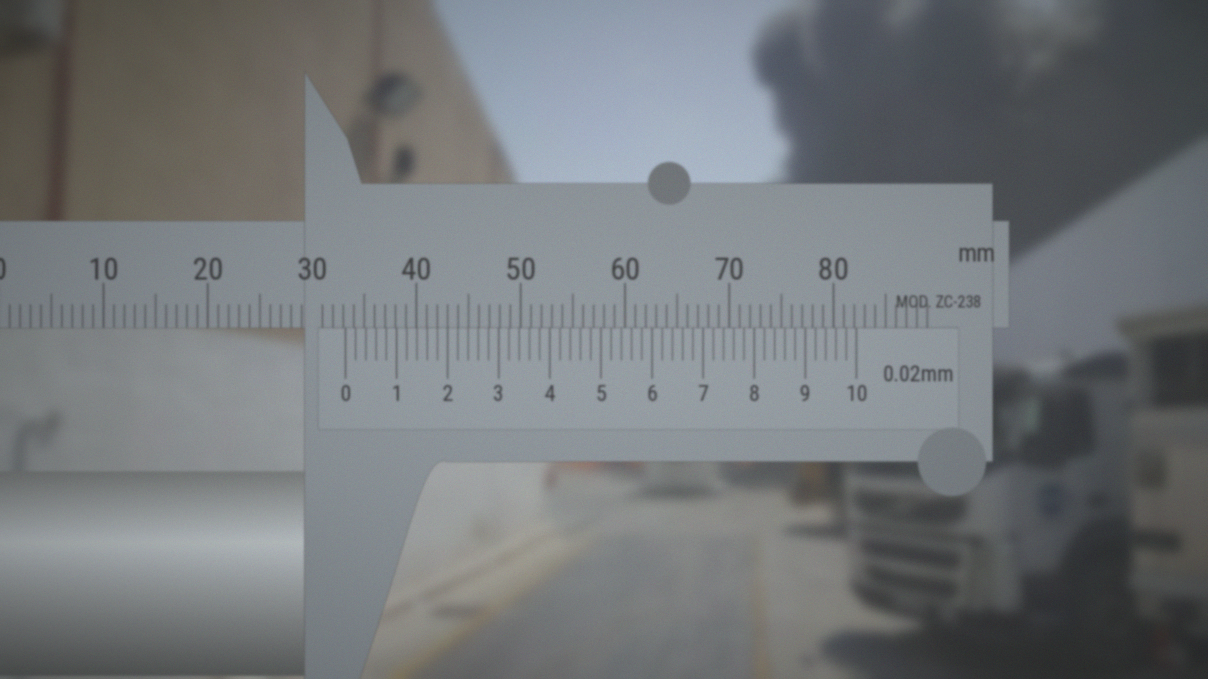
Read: {"value": 33.2, "unit": "mm"}
